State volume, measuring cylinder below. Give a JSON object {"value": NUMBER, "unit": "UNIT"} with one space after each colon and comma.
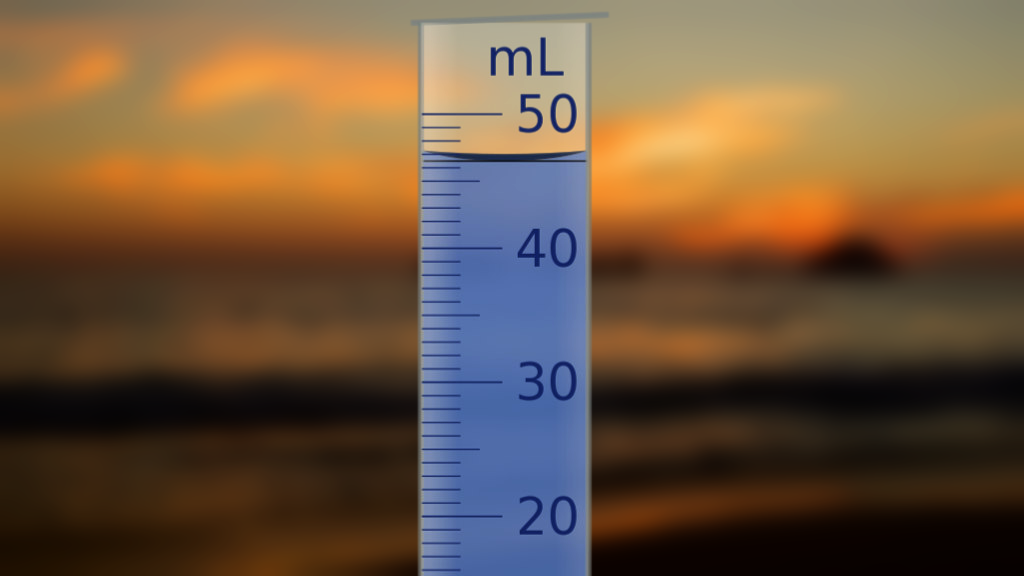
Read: {"value": 46.5, "unit": "mL"}
